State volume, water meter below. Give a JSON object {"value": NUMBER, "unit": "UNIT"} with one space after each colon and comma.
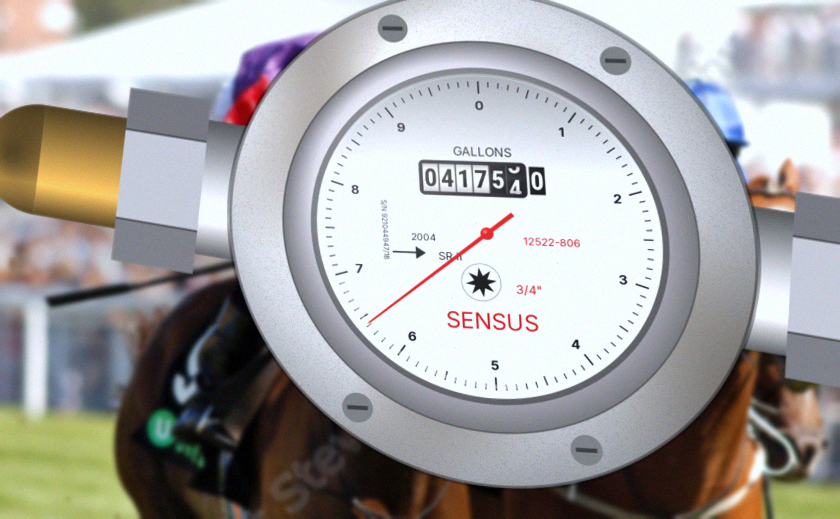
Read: {"value": 417536.4, "unit": "gal"}
